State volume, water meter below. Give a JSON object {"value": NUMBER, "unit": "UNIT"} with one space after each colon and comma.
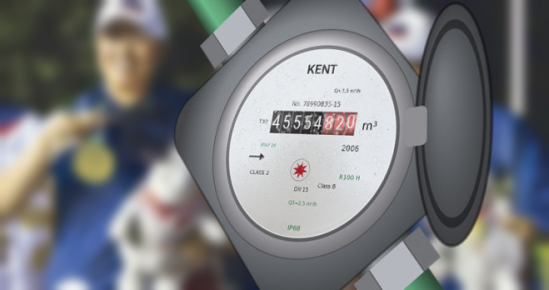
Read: {"value": 45554.820, "unit": "m³"}
